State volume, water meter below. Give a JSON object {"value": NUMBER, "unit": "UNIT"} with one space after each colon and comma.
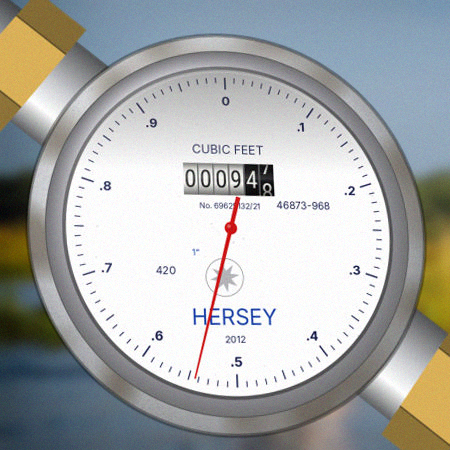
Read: {"value": 947.54, "unit": "ft³"}
